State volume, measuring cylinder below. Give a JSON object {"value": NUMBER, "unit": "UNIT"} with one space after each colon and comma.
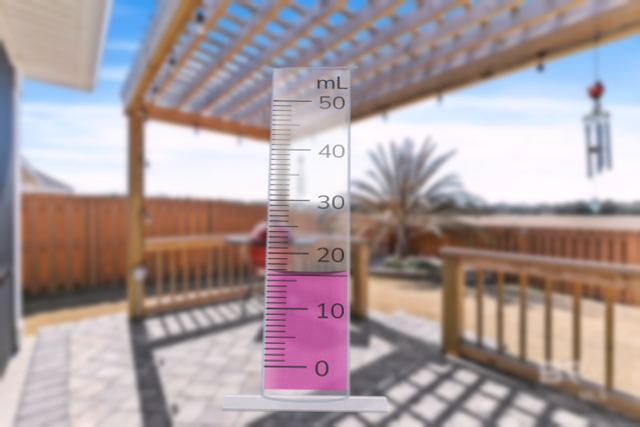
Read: {"value": 16, "unit": "mL"}
